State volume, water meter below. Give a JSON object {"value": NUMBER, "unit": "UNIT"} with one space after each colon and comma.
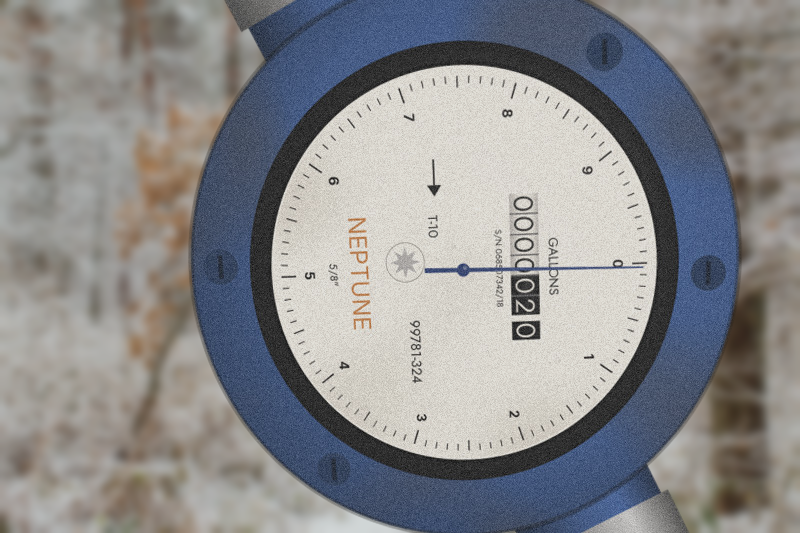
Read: {"value": 20.0, "unit": "gal"}
